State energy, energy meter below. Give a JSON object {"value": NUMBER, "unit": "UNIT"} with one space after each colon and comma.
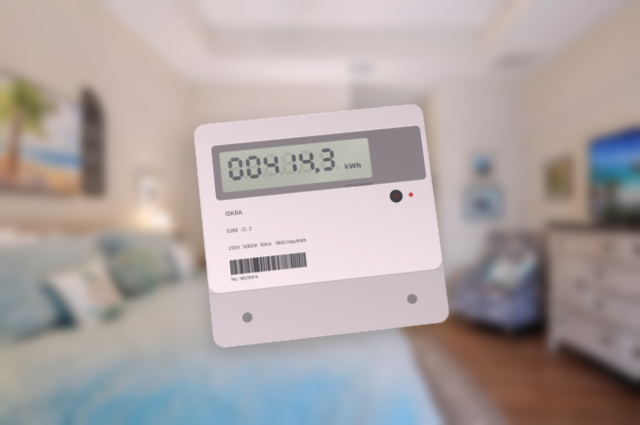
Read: {"value": 414.3, "unit": "kWh"}
